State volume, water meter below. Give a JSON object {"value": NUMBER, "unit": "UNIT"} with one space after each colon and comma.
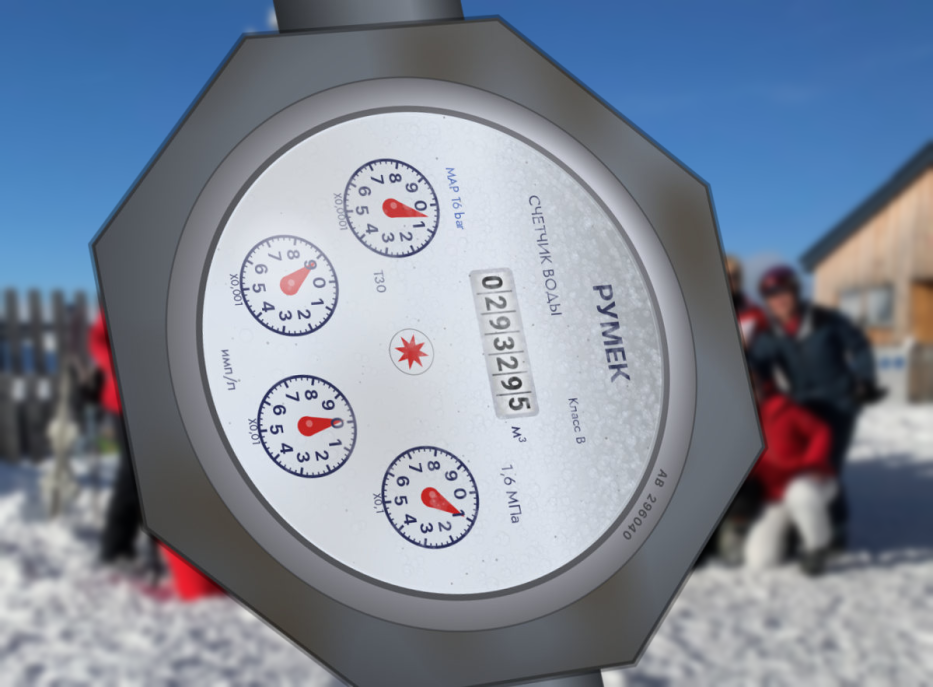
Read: {"value": 293295.0990, "unit": "m³"}
